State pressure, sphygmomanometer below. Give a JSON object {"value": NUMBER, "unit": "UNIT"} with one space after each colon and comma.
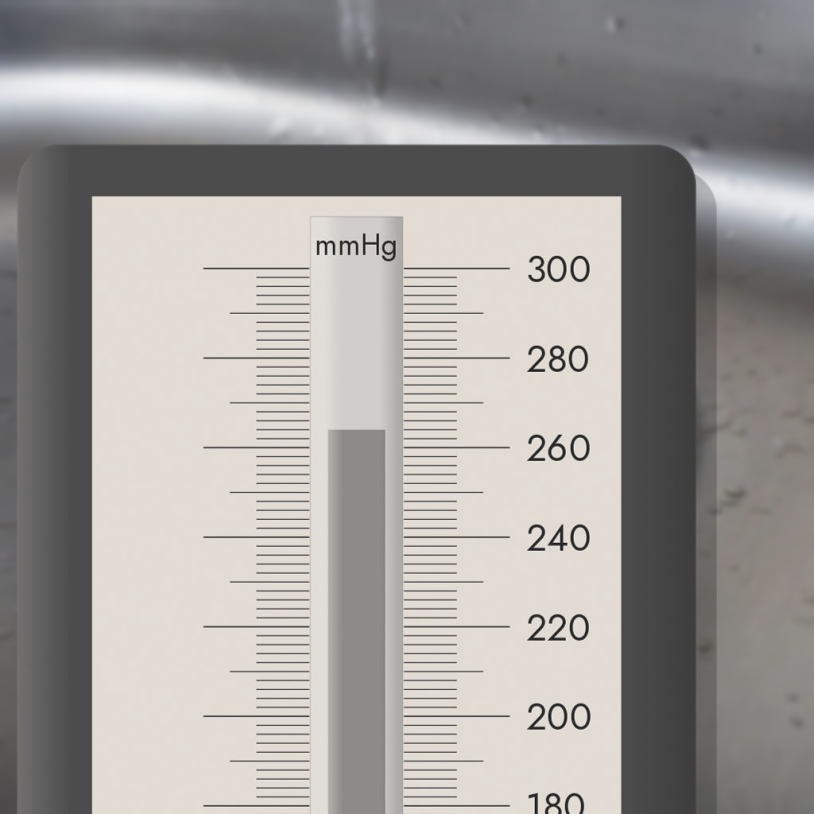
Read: {"value": 264, "unit": "mmHg"}
